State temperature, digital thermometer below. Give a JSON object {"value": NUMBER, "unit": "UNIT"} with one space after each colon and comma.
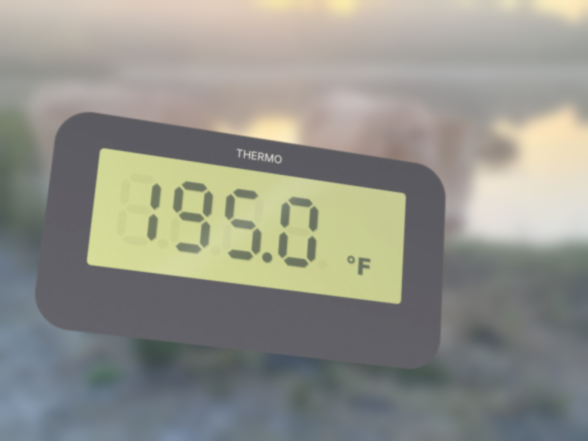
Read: {"value": 195.0, "unit": "°F"}
